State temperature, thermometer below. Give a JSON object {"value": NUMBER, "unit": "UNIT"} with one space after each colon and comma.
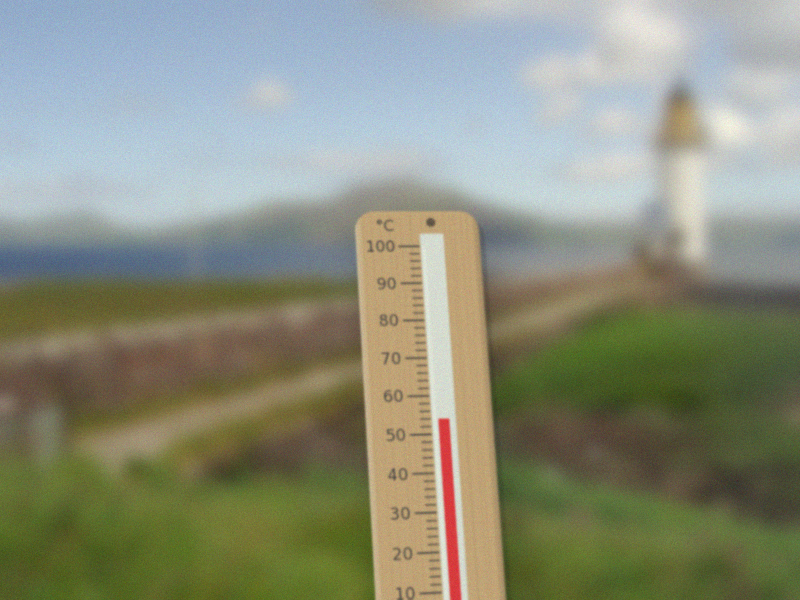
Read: {"value": 54, "unit": "°C"}
